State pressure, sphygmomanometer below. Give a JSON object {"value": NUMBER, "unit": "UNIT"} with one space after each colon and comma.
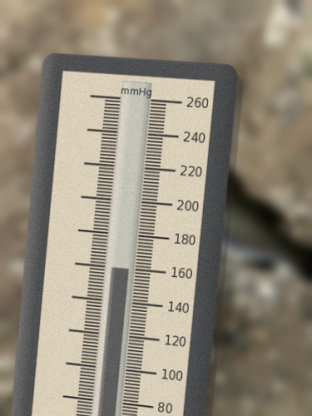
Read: {"value": 160, "unit": "mmHg"}
